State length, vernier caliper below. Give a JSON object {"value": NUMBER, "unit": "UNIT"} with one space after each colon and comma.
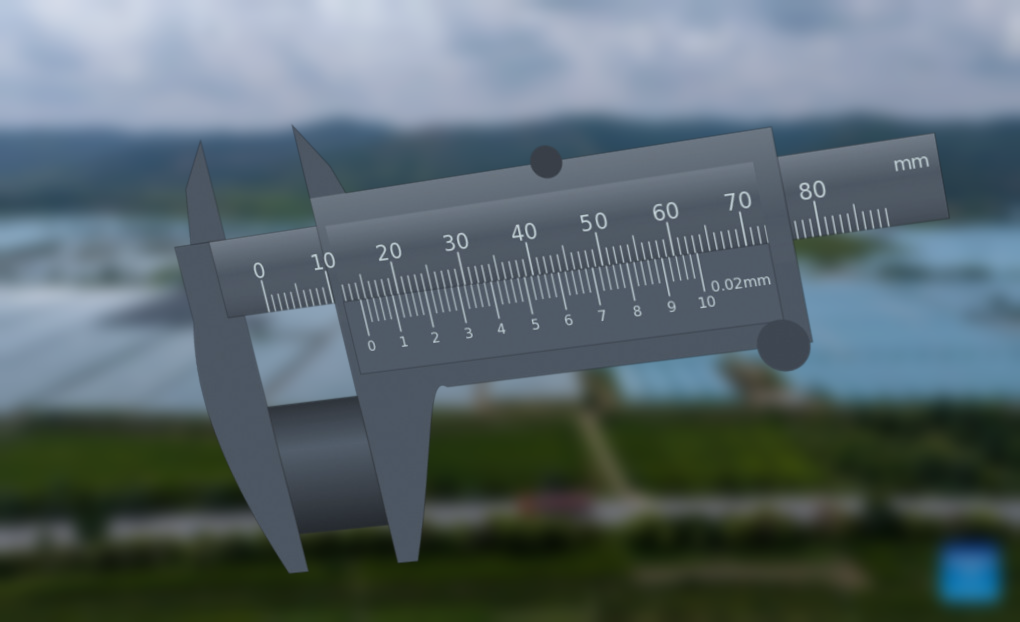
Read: {"value": 14.2, "unit": "mm"}
